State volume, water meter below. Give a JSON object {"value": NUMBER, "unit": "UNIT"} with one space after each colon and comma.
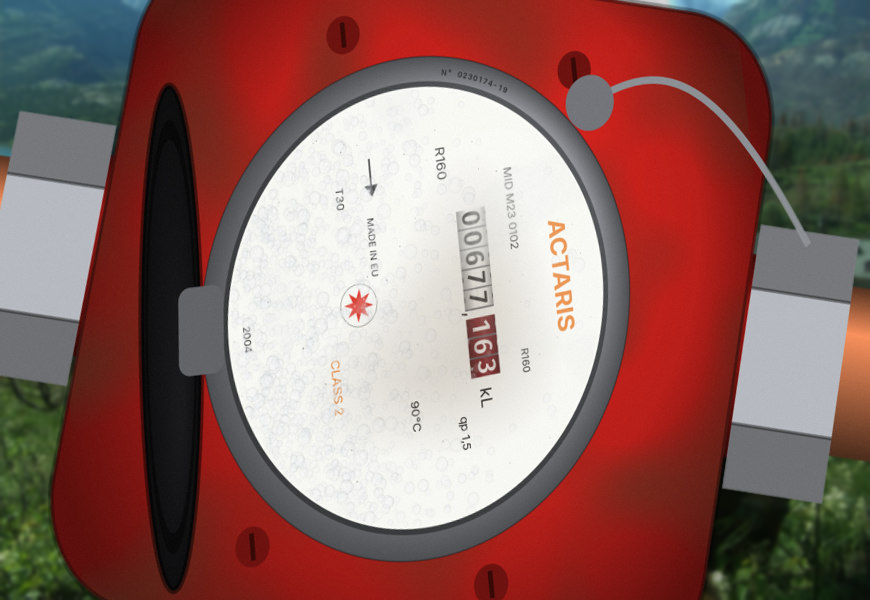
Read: {"value": 677.163, "unit": "kL"}
